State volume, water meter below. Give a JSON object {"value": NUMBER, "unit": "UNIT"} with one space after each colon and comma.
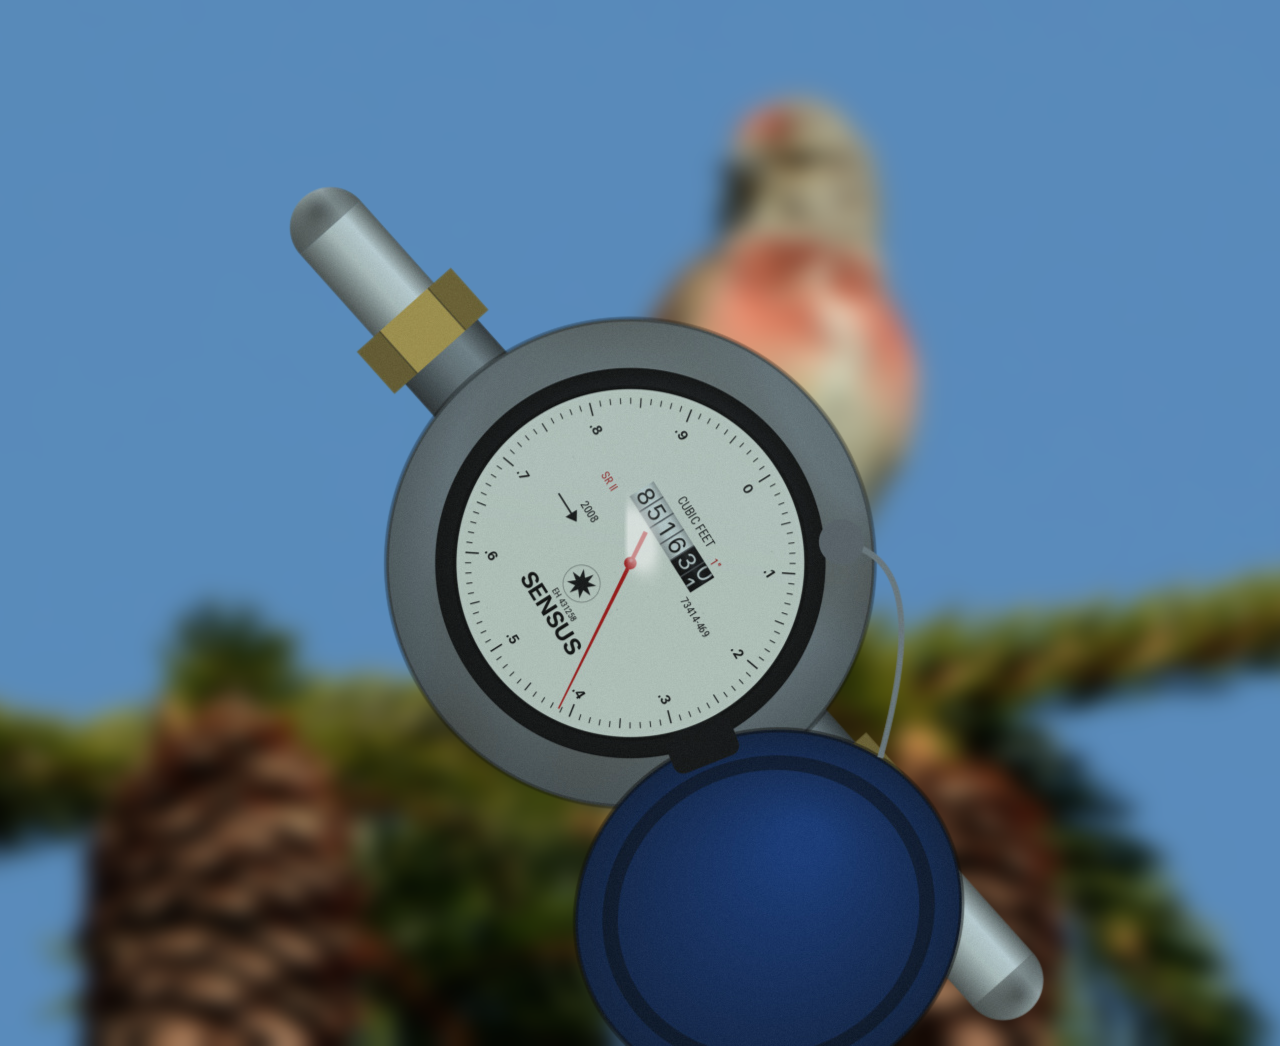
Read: {"value": 851630.41, "unit": "ft³"}
